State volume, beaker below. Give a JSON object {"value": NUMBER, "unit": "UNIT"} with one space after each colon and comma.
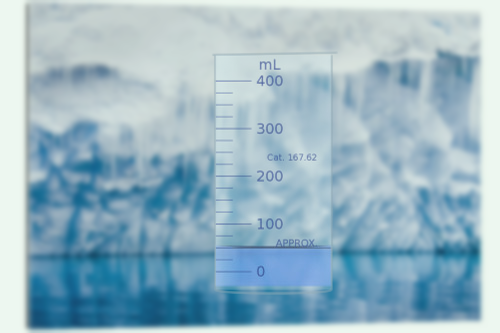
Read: {"value": 50, "unit": "mL"}
